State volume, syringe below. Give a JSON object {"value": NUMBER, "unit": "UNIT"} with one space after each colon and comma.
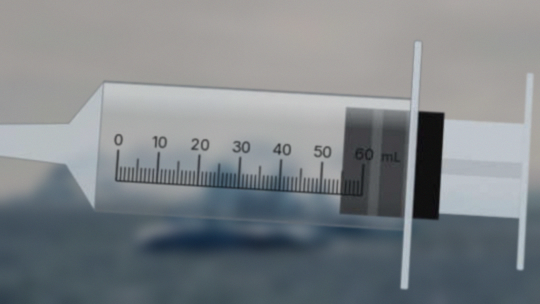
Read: {"value": 55, "unit": "mL"}
